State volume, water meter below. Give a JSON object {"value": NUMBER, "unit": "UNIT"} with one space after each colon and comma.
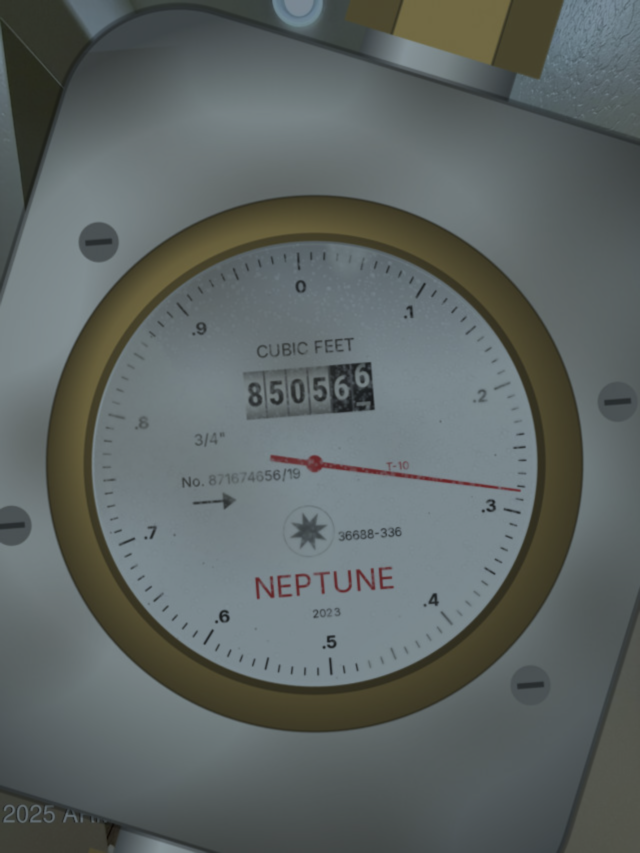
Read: {"value": 850566.28, "unit": "ft³"}
